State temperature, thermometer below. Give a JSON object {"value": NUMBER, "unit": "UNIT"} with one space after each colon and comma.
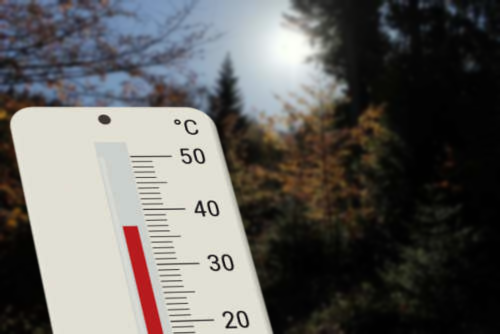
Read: {"value": 37, "unit": "°C"}
